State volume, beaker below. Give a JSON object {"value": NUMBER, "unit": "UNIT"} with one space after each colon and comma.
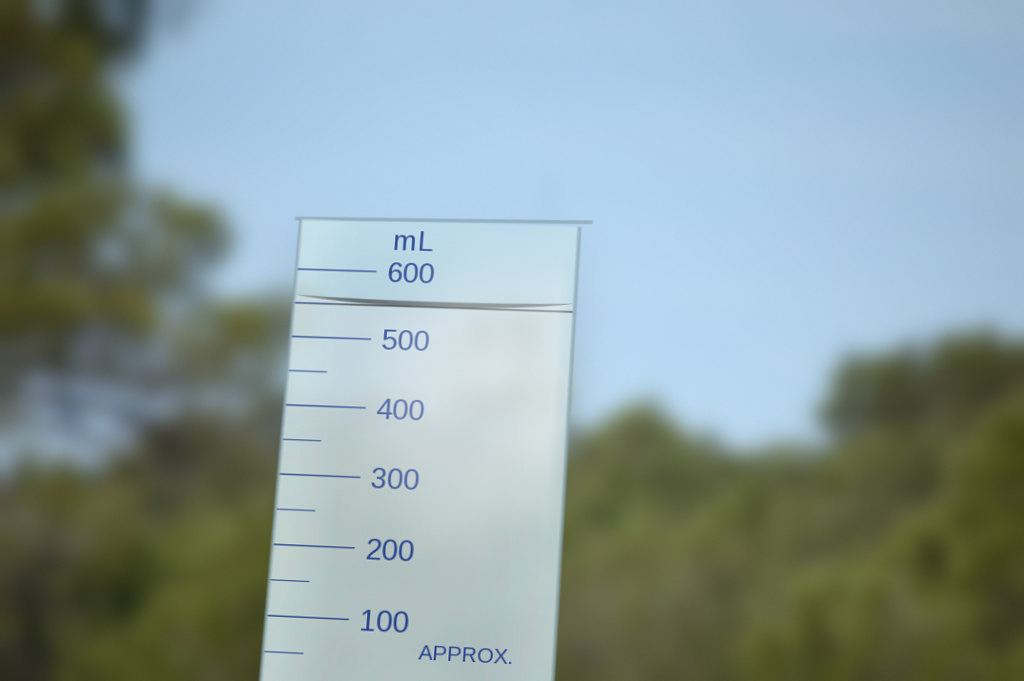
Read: {"value": 550, "unit": "mL"}
